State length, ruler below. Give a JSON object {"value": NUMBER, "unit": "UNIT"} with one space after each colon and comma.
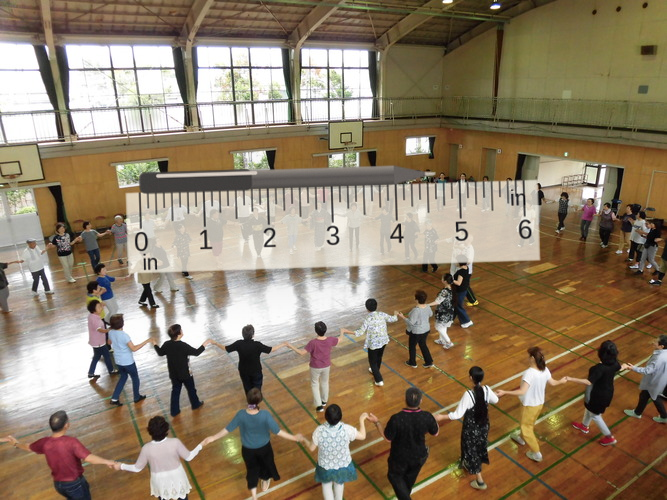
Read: {"value": 4.625, "unit": "in"}
